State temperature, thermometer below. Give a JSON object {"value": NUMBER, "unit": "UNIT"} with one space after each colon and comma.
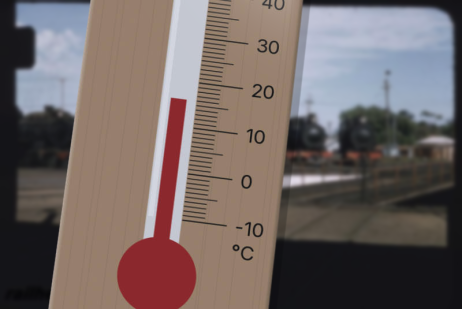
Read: {"value": 16, "unit": "°C"}
